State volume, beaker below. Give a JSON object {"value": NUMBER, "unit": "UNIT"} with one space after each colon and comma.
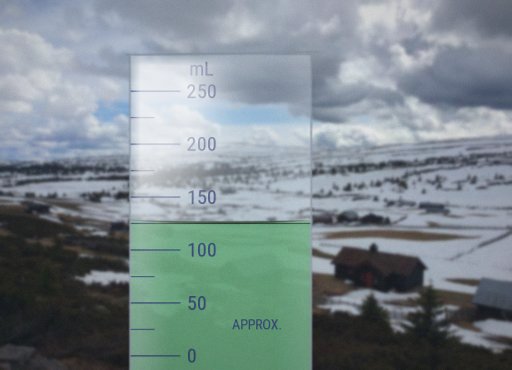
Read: {"value": 125, "unit": "mL"}
